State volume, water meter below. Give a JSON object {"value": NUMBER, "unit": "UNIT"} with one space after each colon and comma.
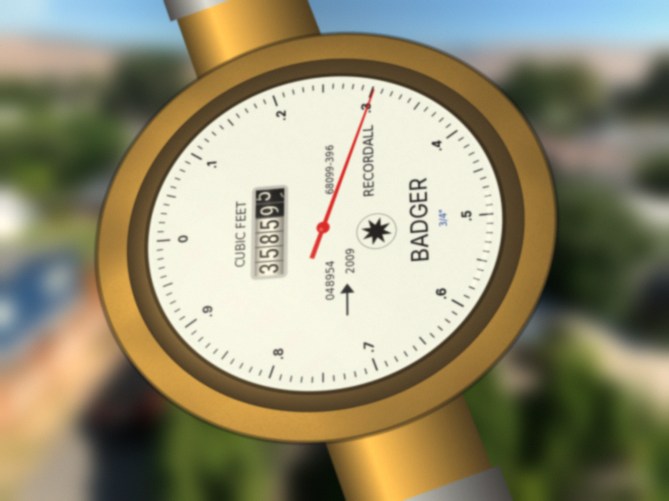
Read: {"value": 358595.30, "unit": "ft³"}
